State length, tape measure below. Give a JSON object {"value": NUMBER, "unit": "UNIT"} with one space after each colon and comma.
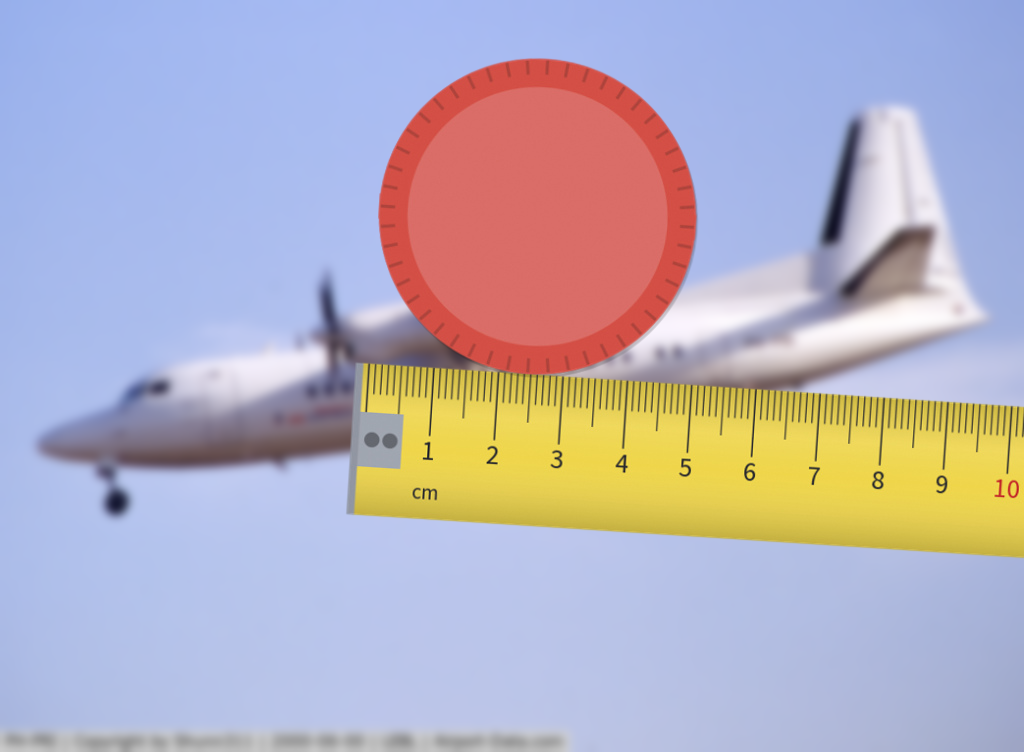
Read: {"value": 4.9, "unit": "cm"}
